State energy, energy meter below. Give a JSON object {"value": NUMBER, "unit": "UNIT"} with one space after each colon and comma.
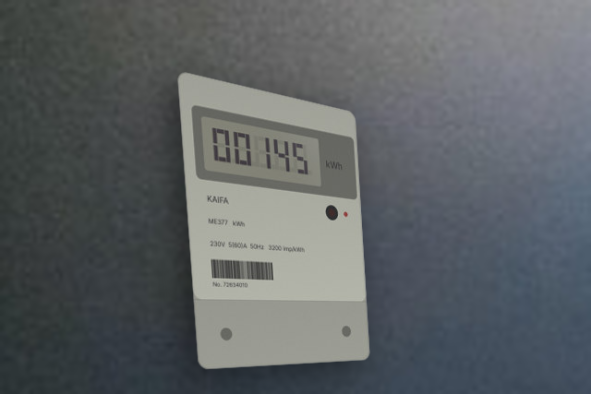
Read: {"value": 145, "unit": "kWh"}
